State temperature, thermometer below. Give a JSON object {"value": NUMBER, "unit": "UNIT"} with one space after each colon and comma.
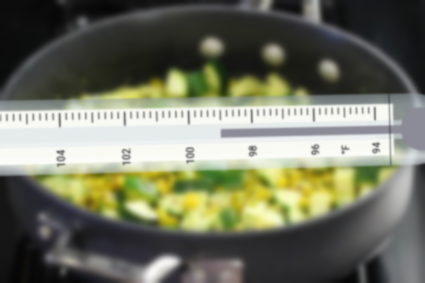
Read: {"value": 99, "unit": "°F"}
